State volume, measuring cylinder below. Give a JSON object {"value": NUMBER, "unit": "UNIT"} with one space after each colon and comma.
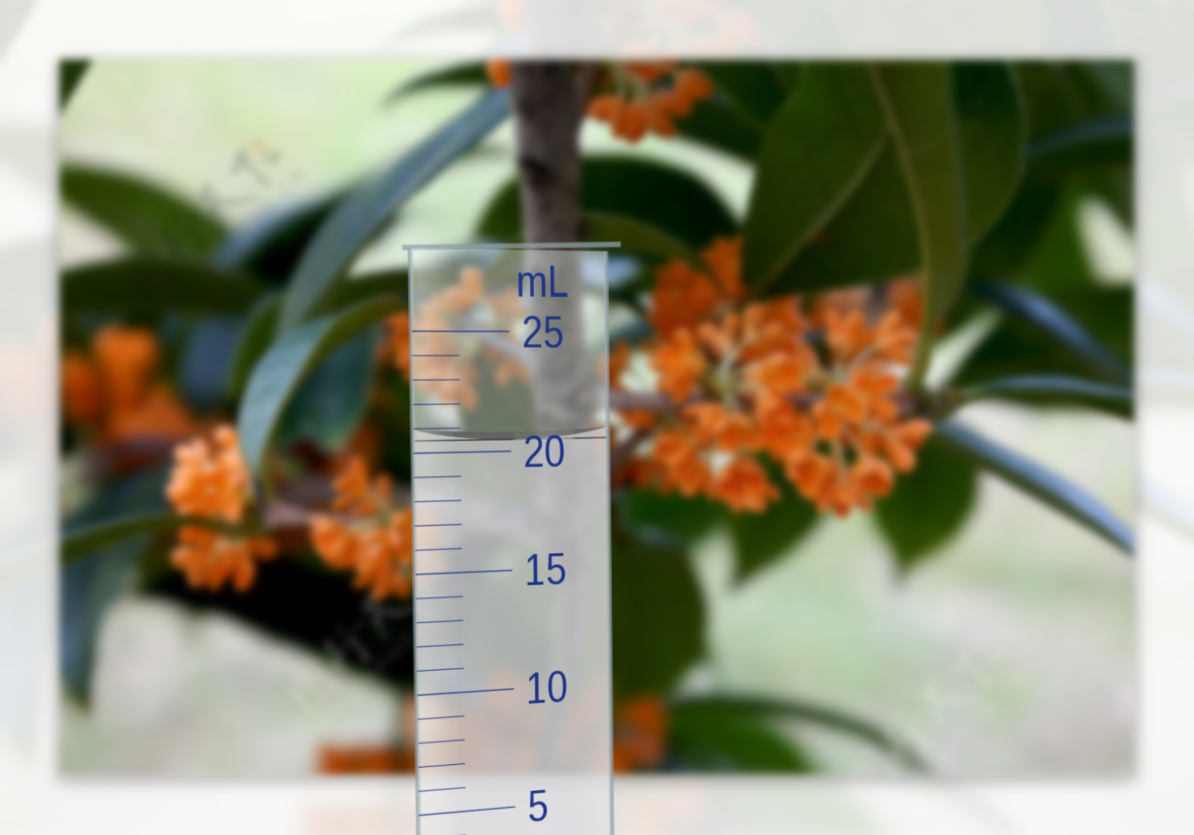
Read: {"value": 20.5, "unit": "mL"}
